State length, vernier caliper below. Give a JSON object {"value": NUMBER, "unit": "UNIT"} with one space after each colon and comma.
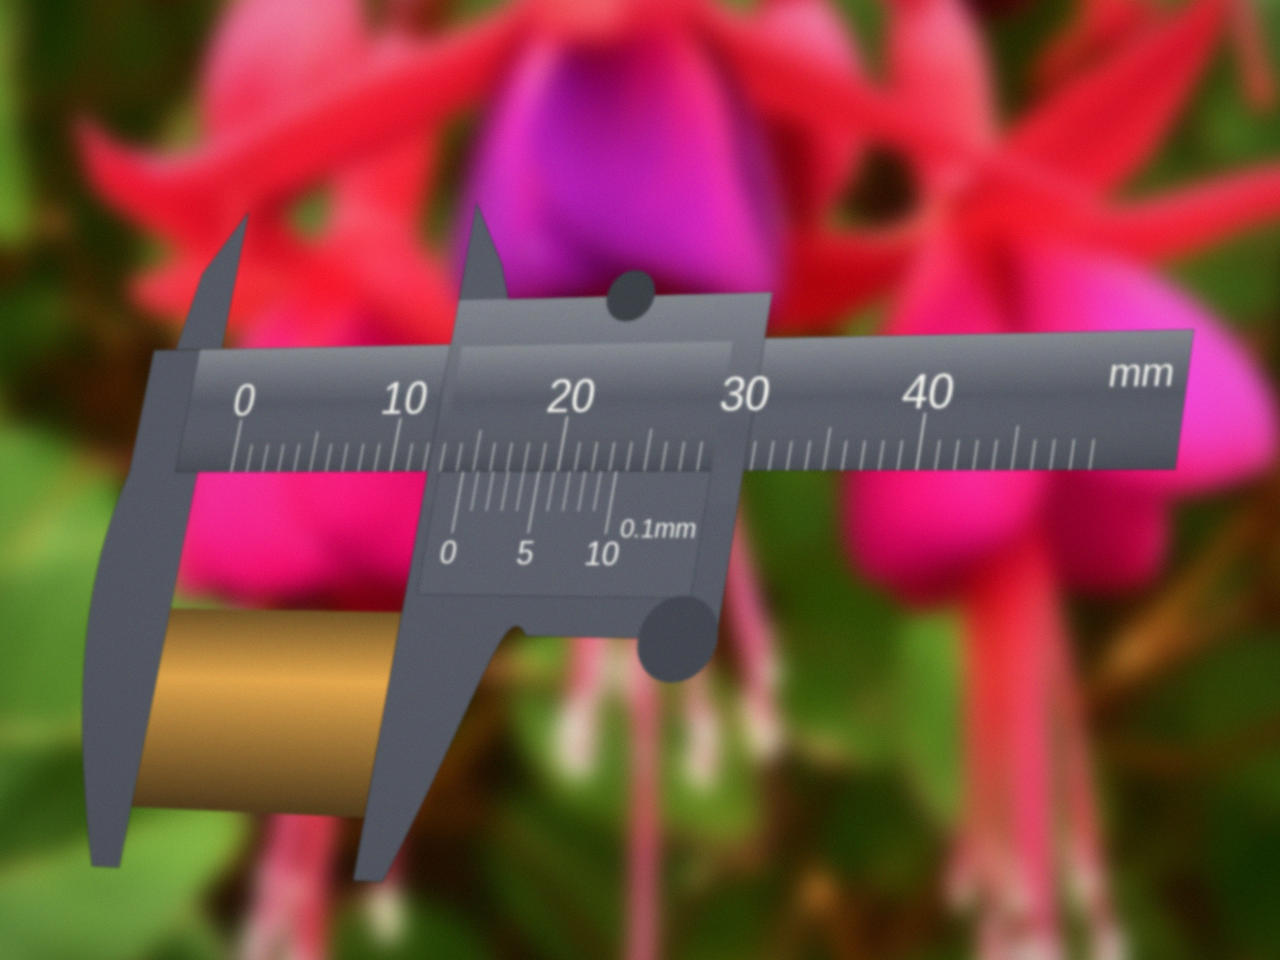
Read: {"value": 14.4, "unit": "mm"}
